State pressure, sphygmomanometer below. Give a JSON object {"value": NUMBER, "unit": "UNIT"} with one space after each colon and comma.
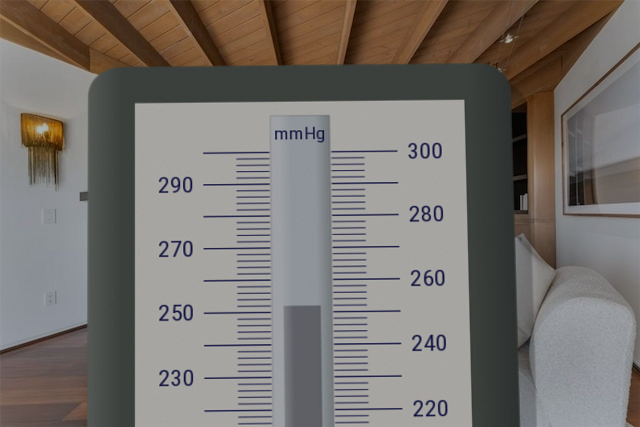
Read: {"value": 252, "unit": "mmHg"}
